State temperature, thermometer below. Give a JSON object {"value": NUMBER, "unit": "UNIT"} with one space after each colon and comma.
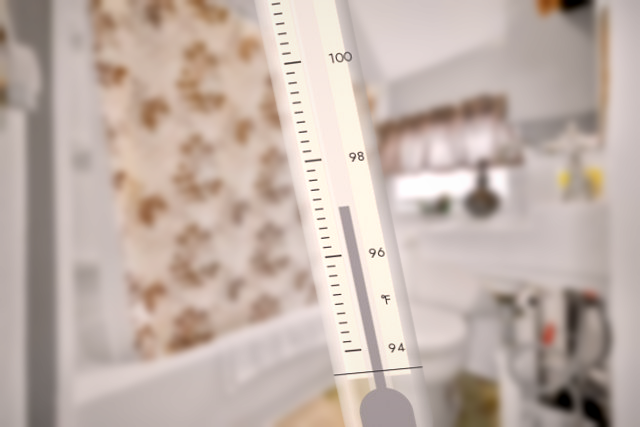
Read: {"value": 97, "unit": "°F"}
